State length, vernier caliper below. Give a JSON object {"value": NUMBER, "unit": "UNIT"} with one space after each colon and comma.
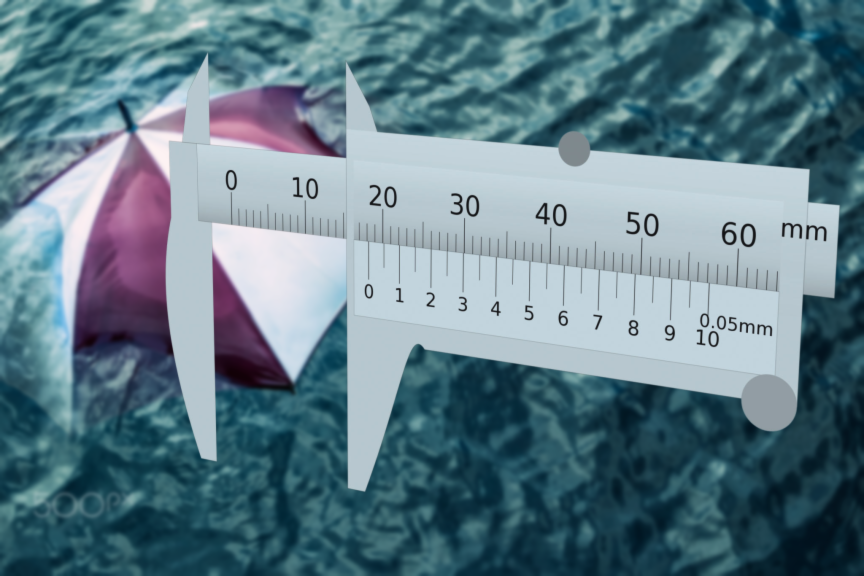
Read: {"value": 18.2, "unit": "mm"}
